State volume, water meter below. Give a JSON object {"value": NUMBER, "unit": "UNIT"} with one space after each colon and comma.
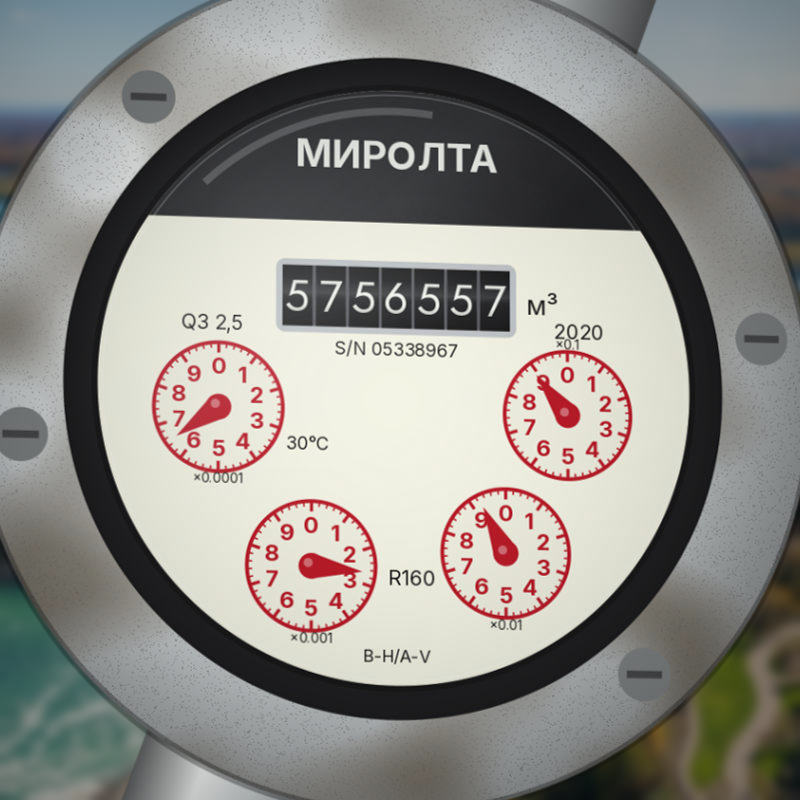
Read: {"value": 5756557.8926, "unit": "m³"}
